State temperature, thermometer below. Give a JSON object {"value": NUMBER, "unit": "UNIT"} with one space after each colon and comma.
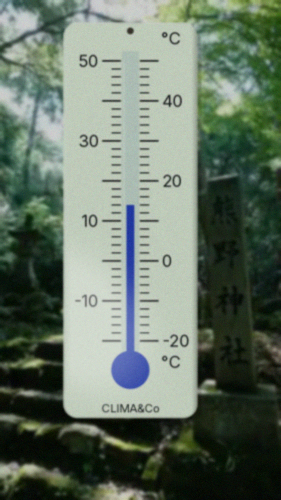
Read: {"value": 14, "unit": "°C"}
